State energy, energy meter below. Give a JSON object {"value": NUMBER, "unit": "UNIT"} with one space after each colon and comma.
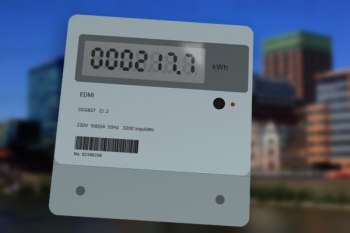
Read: {"value": 217.7, "unit": "kWh"}
